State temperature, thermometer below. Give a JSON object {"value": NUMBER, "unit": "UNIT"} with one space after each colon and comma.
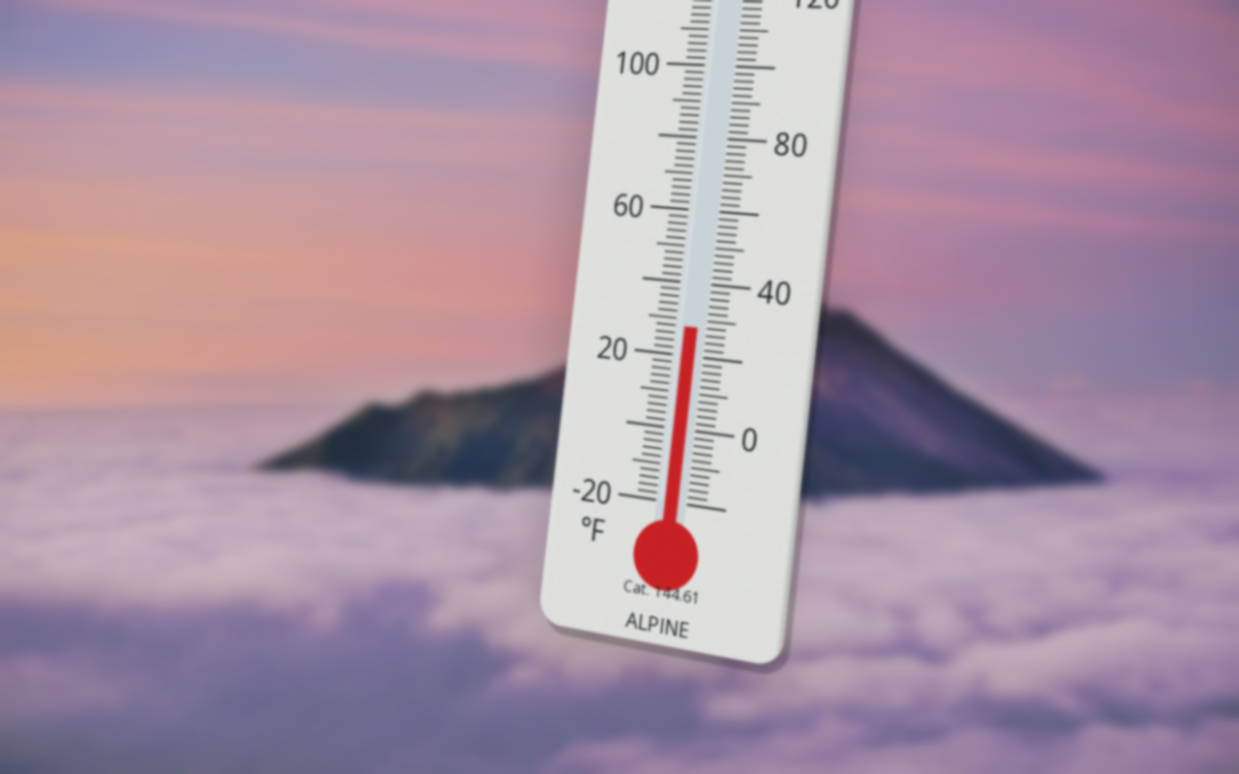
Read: {"value": 28, "unit": "°F"}
